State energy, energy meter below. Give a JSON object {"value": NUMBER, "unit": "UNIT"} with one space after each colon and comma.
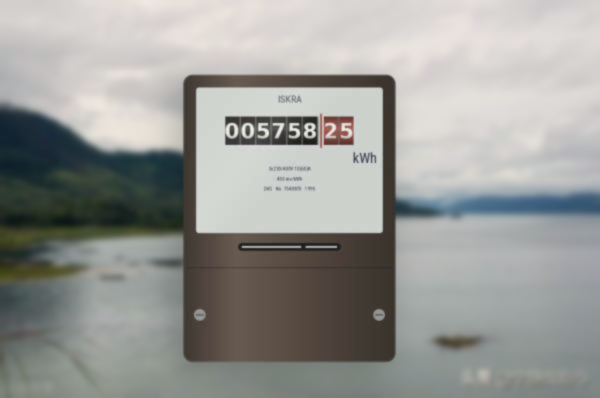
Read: {"value": 5758.25, "unit": "kWh"}
